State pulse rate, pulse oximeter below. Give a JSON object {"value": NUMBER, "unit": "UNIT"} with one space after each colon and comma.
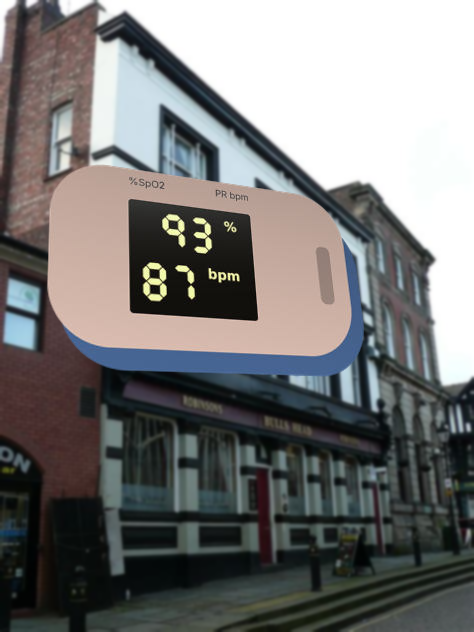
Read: {"value": 87, "unit": "bpm"}
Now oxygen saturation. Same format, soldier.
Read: {"value": 93, "unit": "%"}
